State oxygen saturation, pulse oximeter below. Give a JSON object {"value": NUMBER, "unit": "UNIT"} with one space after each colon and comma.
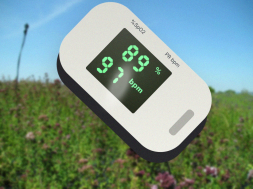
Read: {"value": 89, "unit": "%"}
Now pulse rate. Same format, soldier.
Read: {"value": 97, "unit": "bpm"}
